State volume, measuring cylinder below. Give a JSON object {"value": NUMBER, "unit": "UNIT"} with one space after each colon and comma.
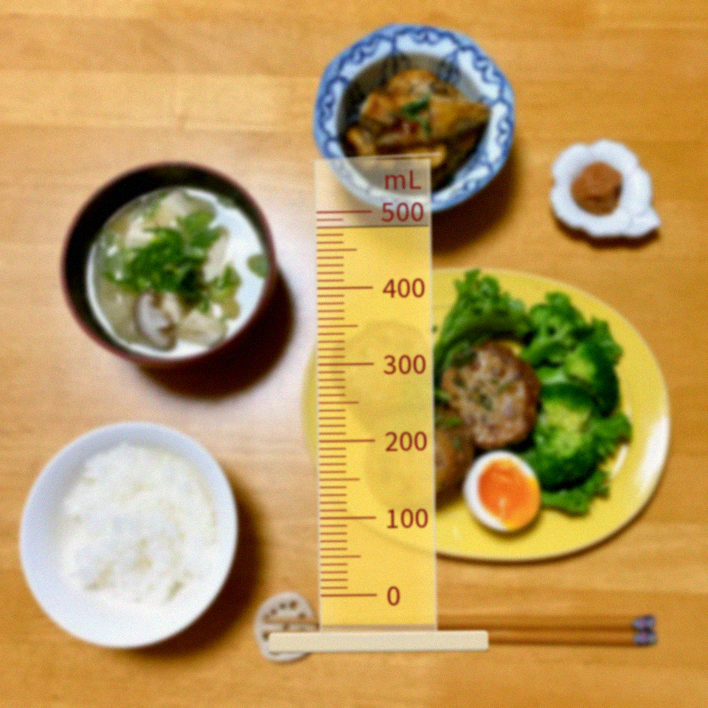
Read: {"value": 480, "unit": "mL"}
